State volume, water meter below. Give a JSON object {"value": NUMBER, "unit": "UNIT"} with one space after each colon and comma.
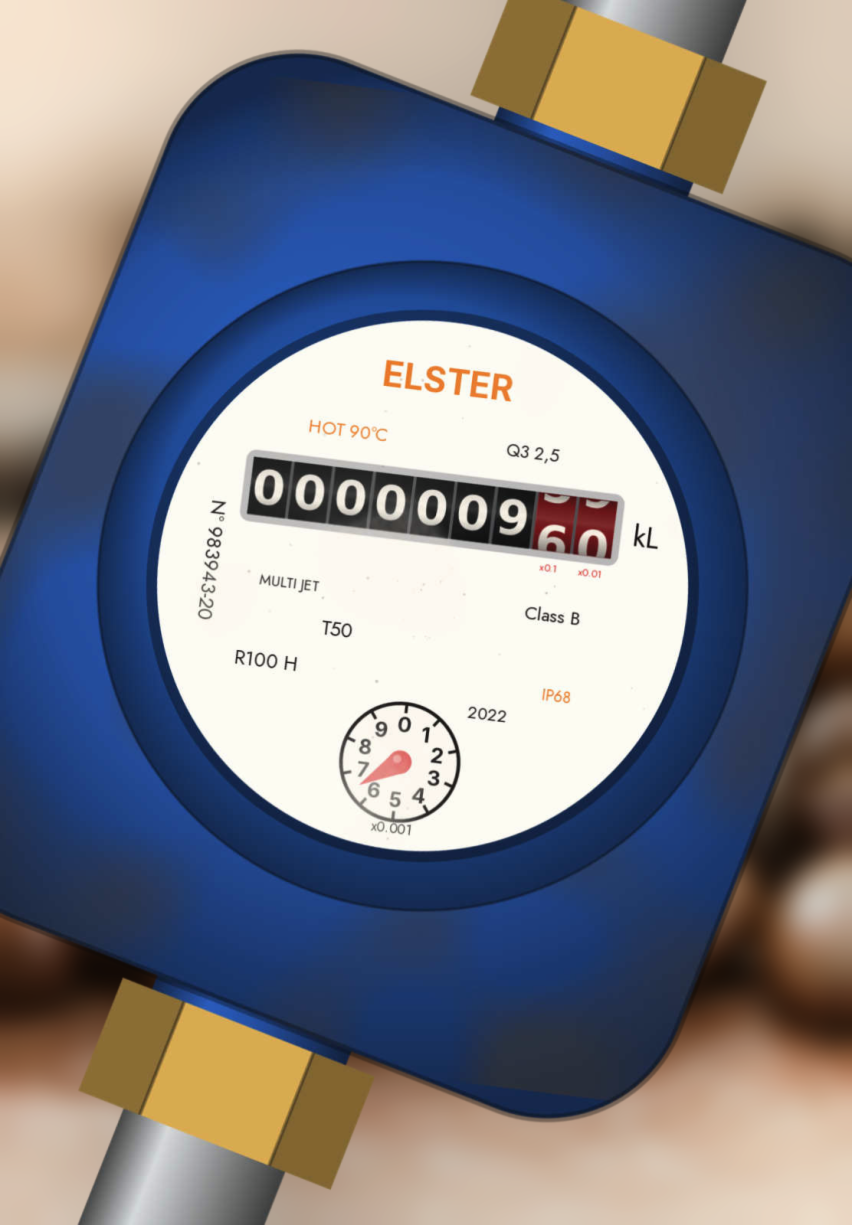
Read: {"value": 9.596, "unit": "kL"}
